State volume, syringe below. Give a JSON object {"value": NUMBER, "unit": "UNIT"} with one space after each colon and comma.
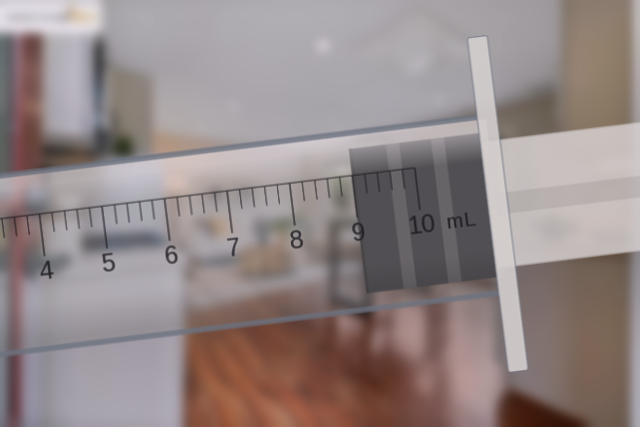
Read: {"value": 9, "unit": "mL"}
